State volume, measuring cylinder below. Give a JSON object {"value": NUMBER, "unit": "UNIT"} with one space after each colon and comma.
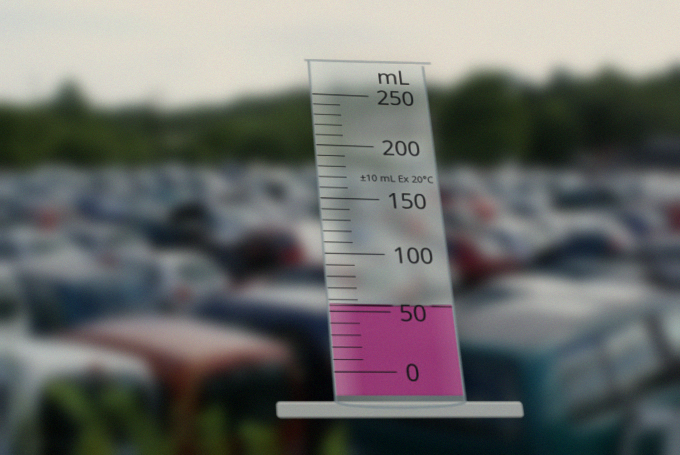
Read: {"value": 55, "unit": "mL"}
